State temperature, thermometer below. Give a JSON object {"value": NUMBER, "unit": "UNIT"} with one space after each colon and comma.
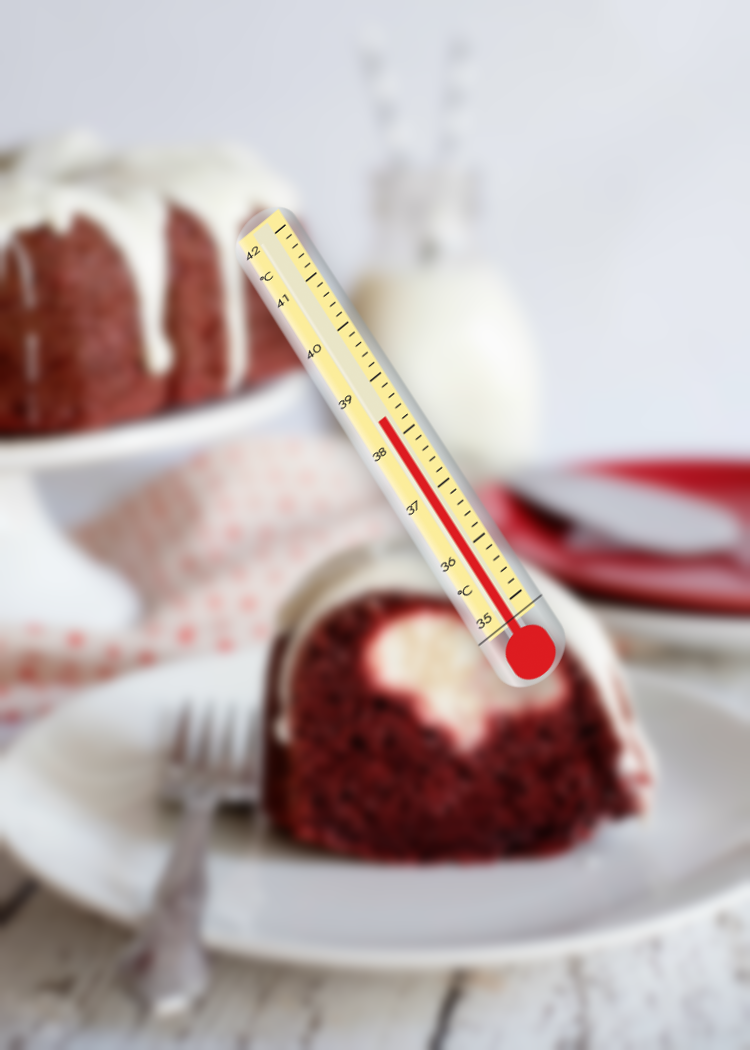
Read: {"value": 38.4, "unit": "°C"}
